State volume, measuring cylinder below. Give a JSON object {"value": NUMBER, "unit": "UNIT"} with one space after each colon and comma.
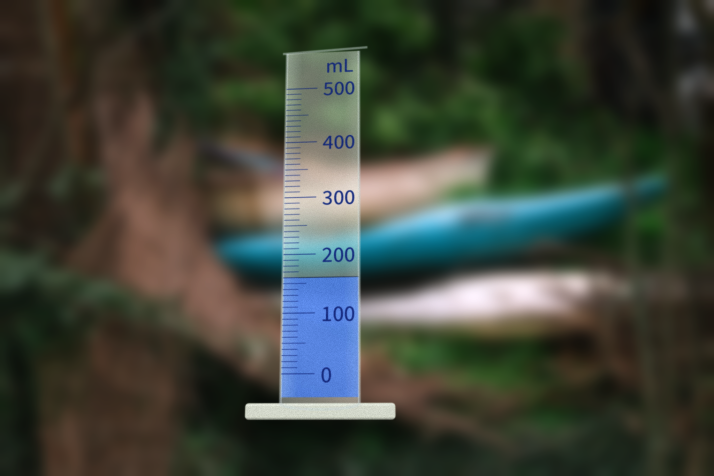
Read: {"value": 160, "unit": "mL"}
